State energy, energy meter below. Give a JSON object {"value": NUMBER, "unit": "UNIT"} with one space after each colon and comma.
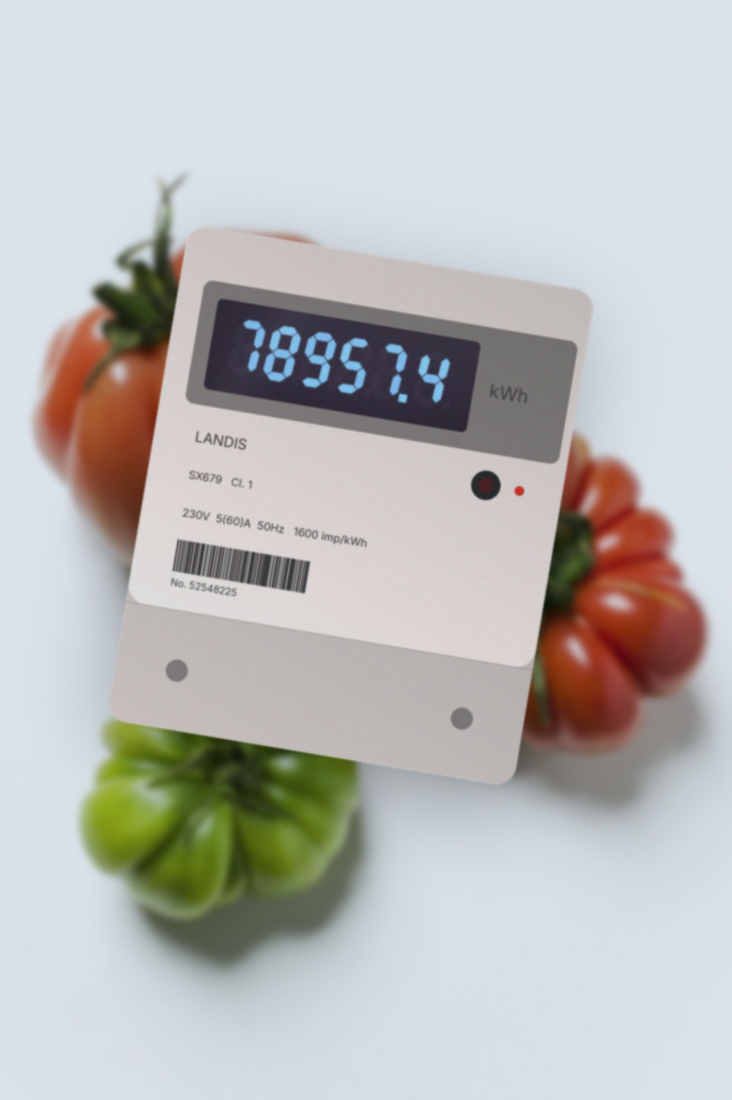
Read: {"value": 78957.4, "unit": "kWh"}
